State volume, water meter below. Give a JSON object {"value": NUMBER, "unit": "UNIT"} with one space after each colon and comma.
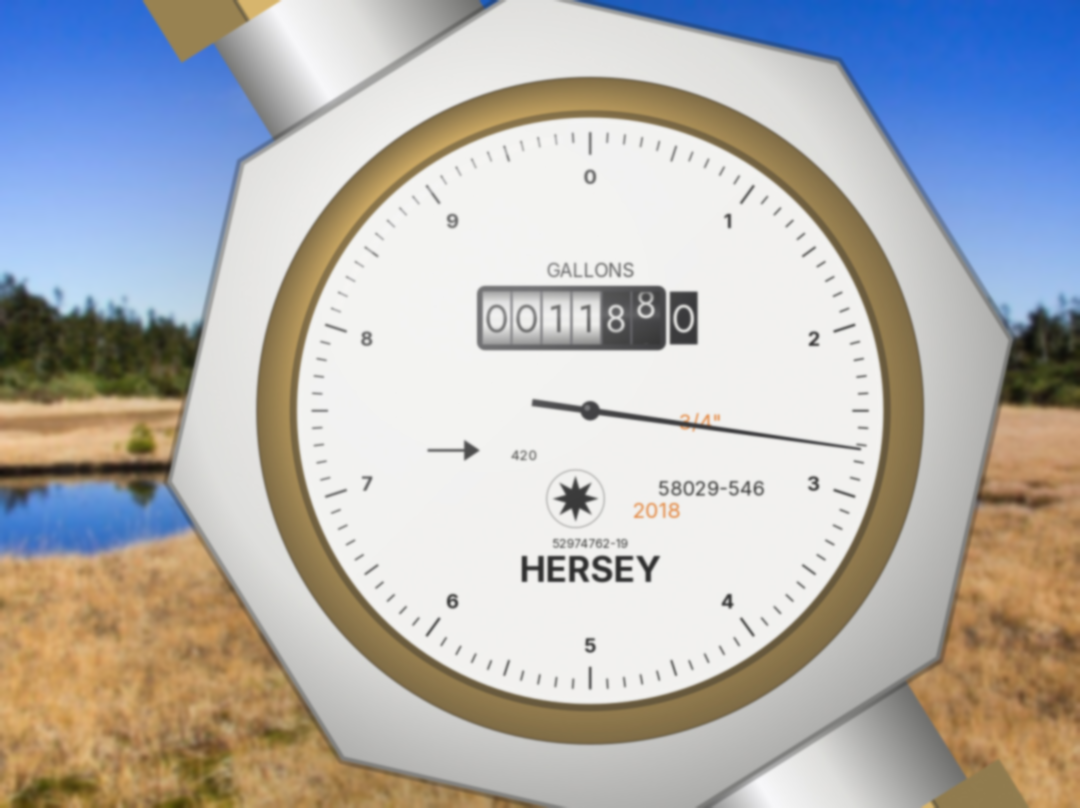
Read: {"value": 11882.7, "unit": "gal"}
